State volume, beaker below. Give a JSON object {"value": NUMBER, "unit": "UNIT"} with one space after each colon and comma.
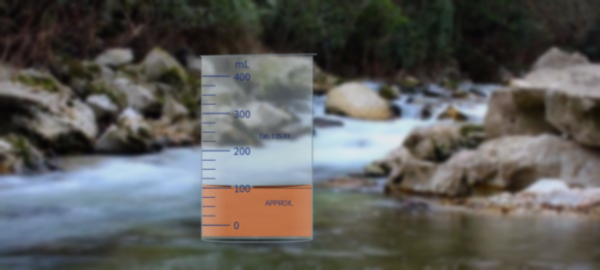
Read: {"value": 100, "unit": "mL"}
